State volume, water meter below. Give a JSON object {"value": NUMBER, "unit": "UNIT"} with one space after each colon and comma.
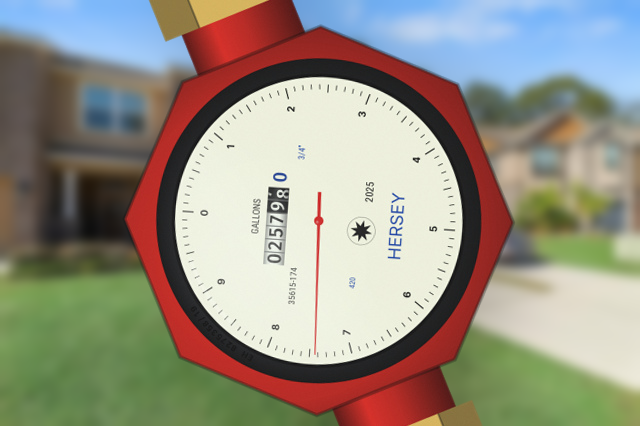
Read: {"value": 257977.4, "unit": "gal"}
